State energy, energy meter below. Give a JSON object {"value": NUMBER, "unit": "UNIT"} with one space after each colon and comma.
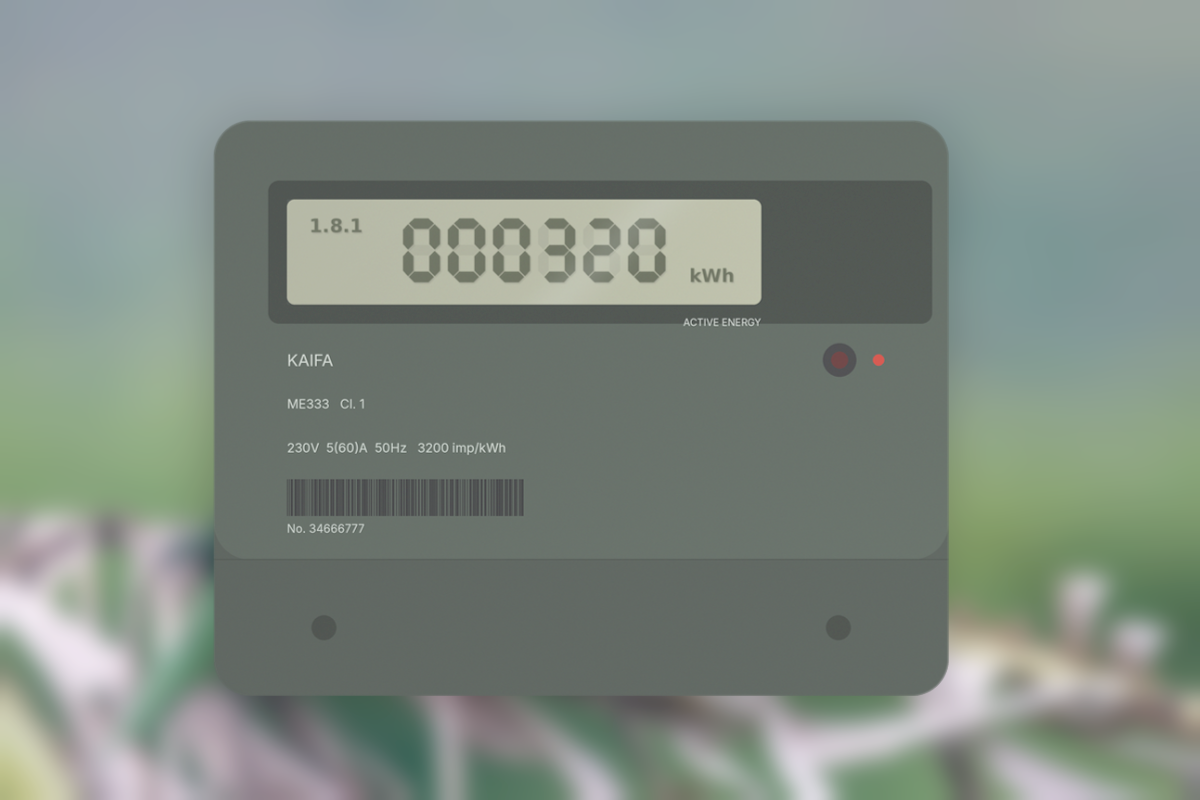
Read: {"value": 320, "unit": "kWh"}
